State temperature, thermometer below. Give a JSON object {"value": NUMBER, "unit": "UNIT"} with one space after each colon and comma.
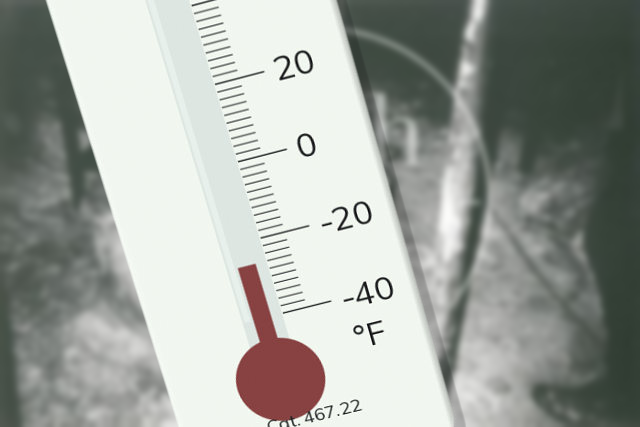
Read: {"value": -26, "unit": "°F"}
